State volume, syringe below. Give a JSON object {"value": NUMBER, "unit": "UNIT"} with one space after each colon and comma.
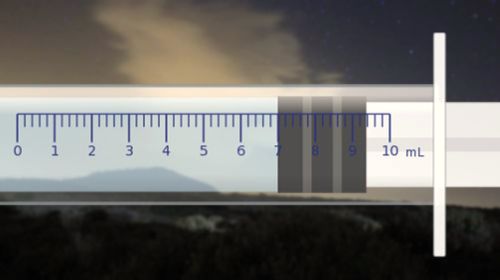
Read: {"value": 7, "unit": "mL"}
